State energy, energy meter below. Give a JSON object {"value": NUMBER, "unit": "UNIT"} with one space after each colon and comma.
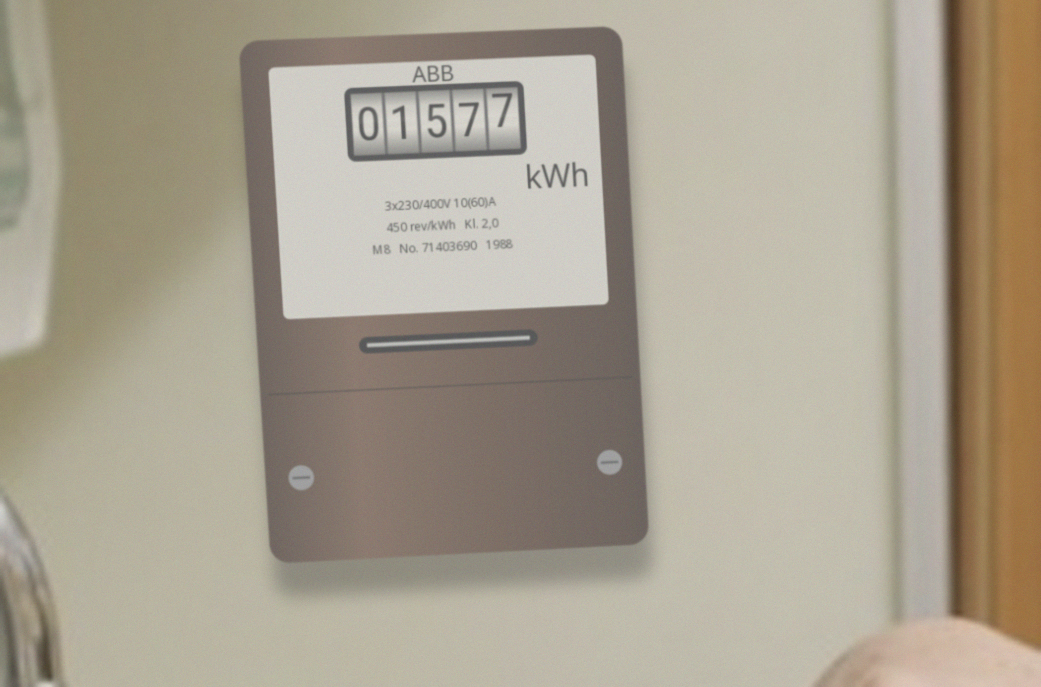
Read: {"value": 1577, "unit": "kWh"}
